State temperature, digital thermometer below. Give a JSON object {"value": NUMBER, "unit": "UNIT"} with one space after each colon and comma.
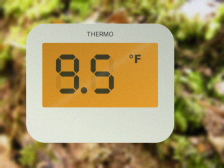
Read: {"value": 9.5, "unit": "°F"}
